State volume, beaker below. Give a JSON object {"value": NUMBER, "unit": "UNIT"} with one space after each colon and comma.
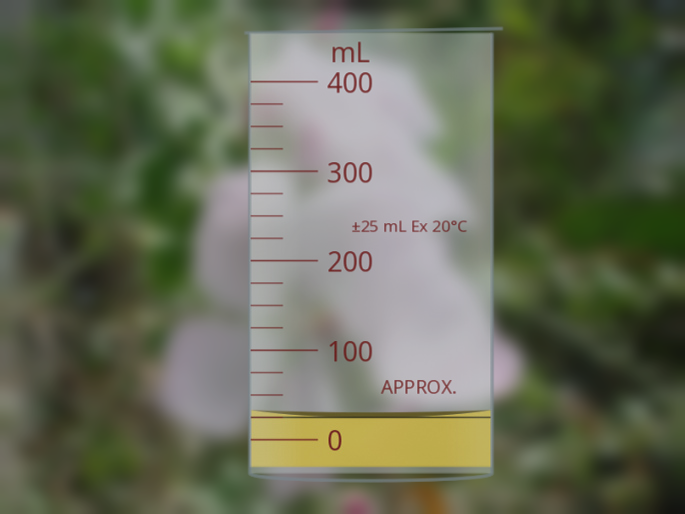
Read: {"value": 25, "unit": "mL"}
